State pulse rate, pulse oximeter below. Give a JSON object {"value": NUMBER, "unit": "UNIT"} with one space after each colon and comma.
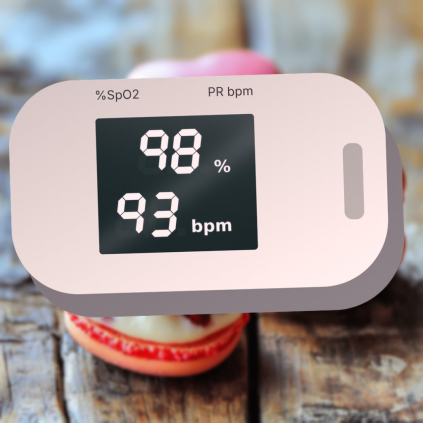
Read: {"value": 93, "unit": "bpm"}
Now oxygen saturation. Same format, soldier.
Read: {"value": 98, "unit": "%"}
